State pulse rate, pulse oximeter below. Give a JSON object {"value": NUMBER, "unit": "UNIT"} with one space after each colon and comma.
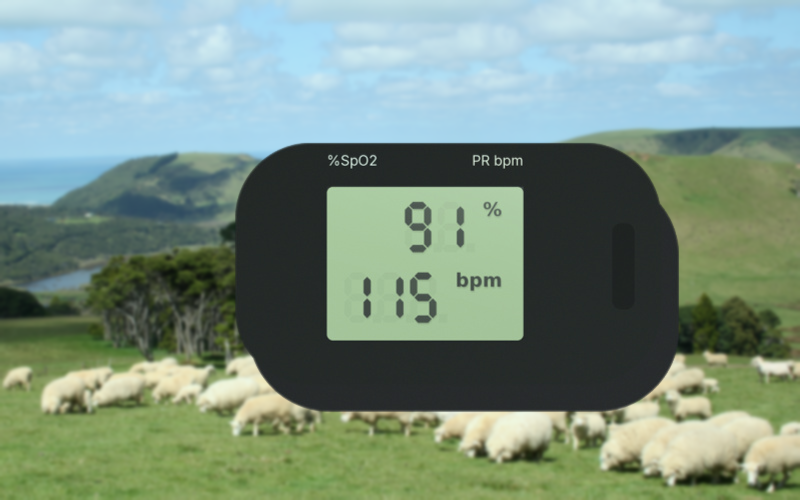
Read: {"value": 115, "unit": "bpm"}
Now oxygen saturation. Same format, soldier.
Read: {"value": 91, "unit": "%"}
